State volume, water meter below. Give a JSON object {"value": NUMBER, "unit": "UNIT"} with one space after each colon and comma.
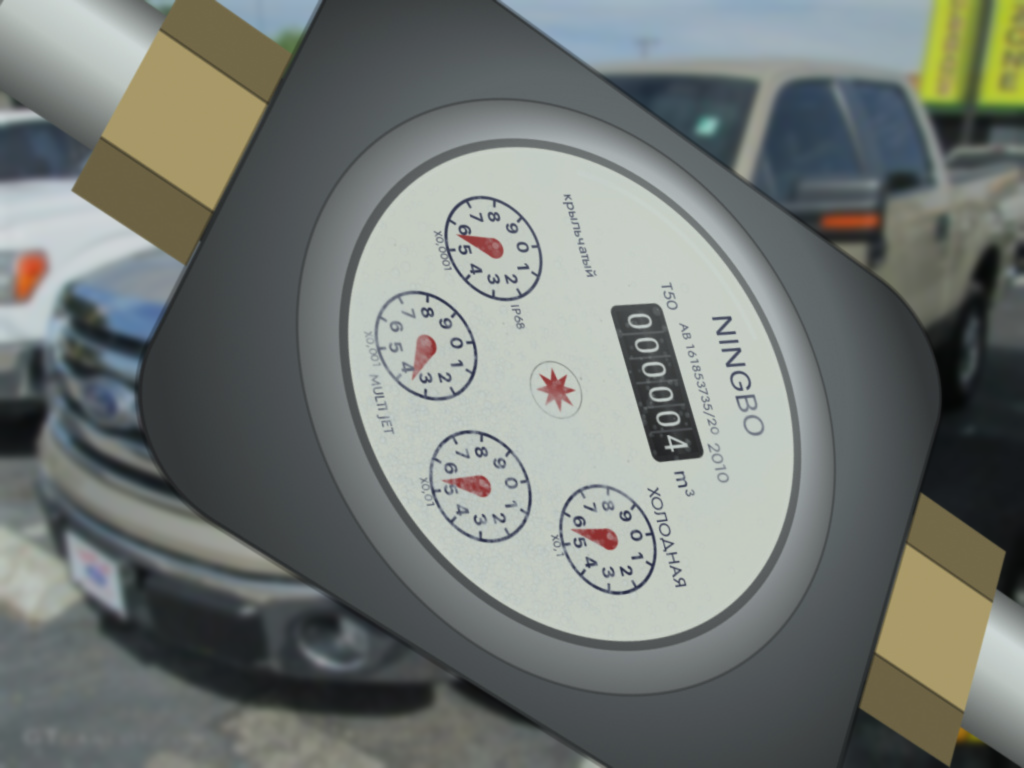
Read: {"value": 4.5535, "unit": "m³"}
